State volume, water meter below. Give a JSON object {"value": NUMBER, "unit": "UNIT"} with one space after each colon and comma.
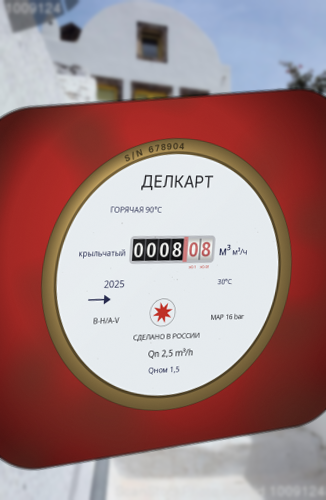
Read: {"value": 8.08, "unit": "m³"}
